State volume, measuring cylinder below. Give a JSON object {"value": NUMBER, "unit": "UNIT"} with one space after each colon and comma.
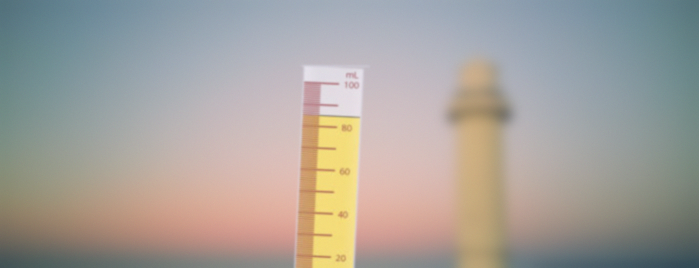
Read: {"value": 85, "unit": "mL"}
